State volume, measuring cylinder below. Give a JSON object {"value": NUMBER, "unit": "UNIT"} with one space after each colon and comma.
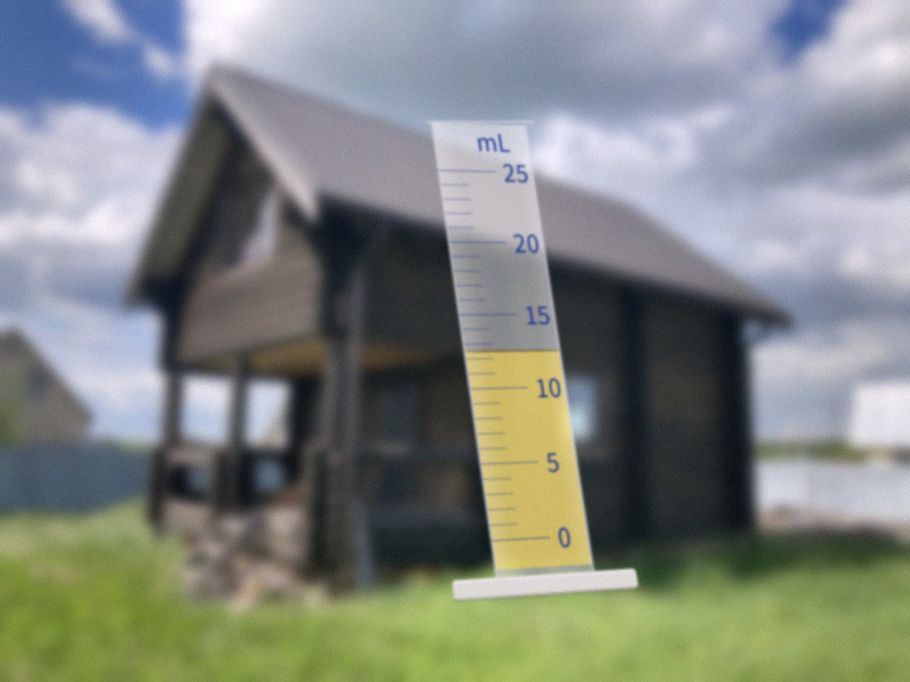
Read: {"value": 12.5, "unit": "mL"}
